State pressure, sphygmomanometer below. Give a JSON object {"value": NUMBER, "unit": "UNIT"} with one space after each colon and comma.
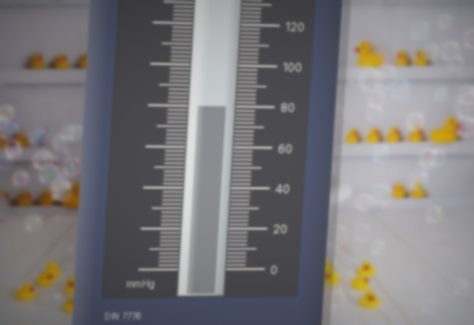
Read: {"value": 80, "unit": "mmHg"}
